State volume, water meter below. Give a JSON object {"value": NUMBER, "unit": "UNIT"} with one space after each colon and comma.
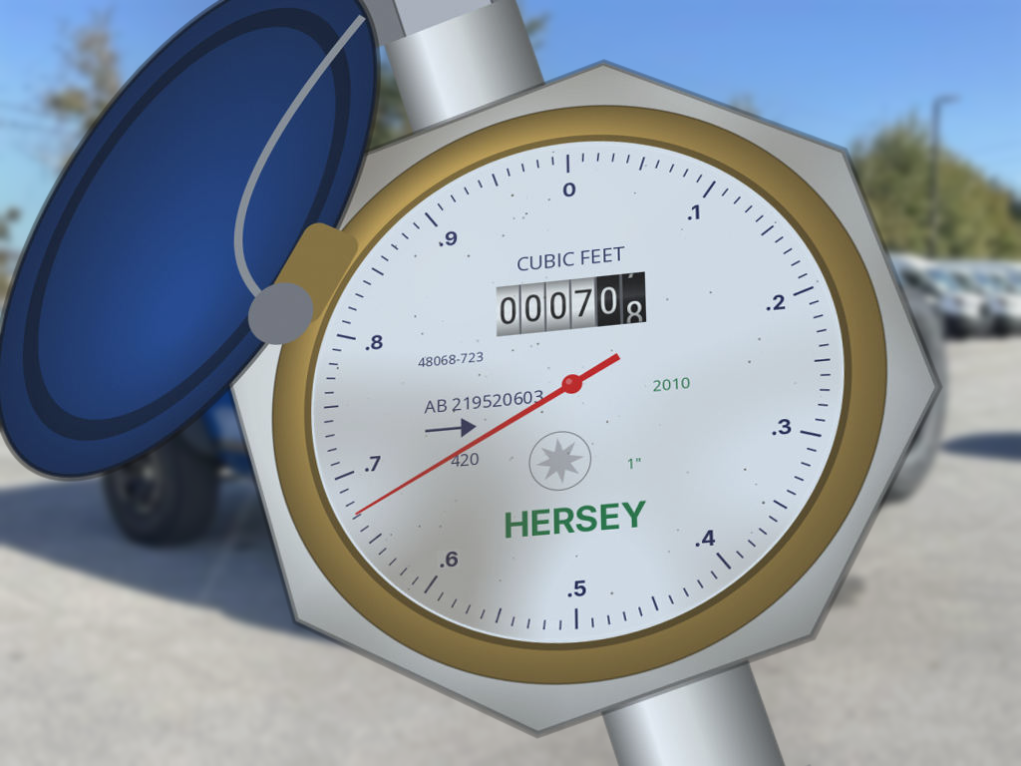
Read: {"value": 707.67, "unit": "ft³"}
